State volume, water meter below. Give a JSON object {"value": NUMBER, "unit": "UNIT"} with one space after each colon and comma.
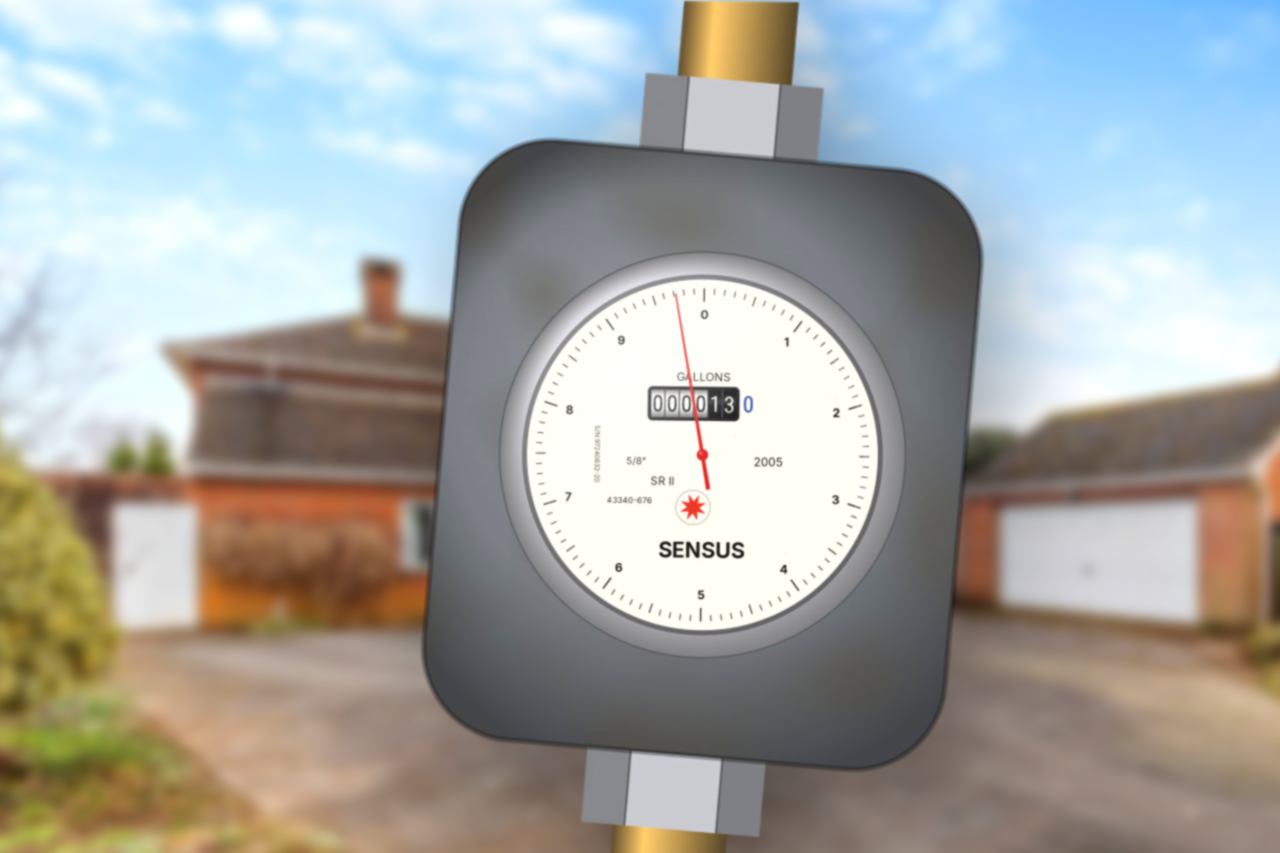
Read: {"value": 129.7, "unit": "gal"}
